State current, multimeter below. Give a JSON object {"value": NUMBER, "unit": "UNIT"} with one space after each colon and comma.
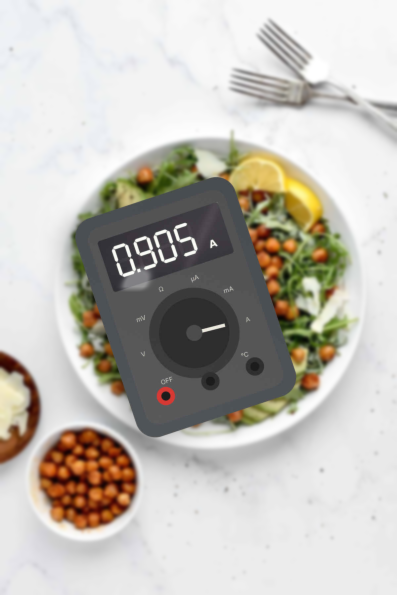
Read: {"value": 0.905, "unit": "A"}
